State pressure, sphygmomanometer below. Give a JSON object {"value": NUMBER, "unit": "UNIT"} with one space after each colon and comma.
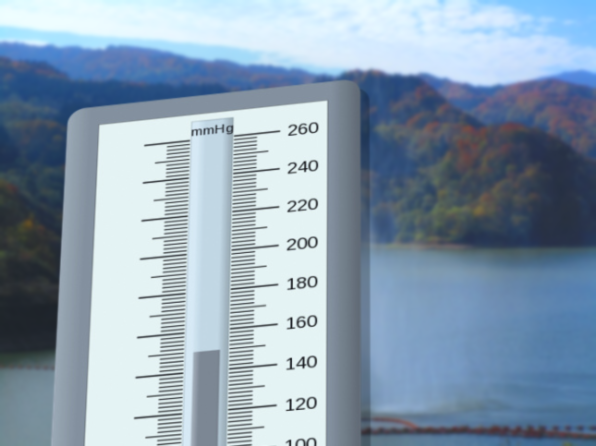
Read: {"value": 150, "unit": "mmHg"}
